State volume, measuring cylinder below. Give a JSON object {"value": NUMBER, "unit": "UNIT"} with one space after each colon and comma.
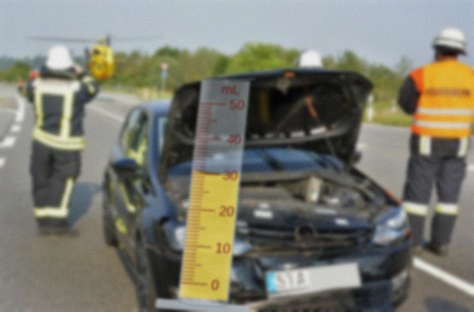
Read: {"value": 30, "unit": "mL"}
